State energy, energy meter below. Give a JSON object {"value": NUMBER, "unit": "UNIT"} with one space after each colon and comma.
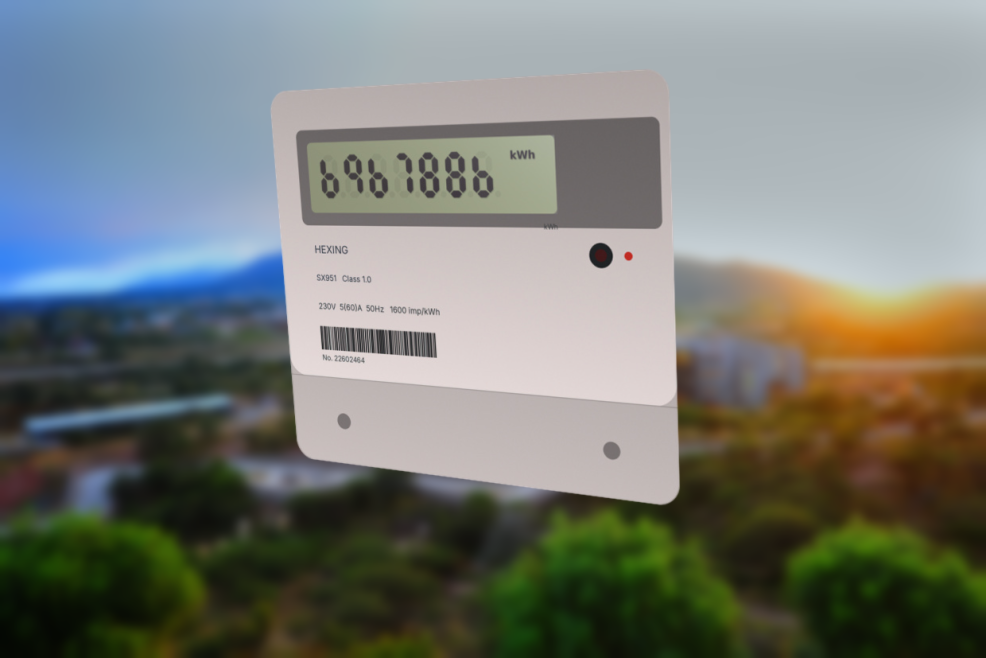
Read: {"value": 6967886, "unit": "kWh"}
